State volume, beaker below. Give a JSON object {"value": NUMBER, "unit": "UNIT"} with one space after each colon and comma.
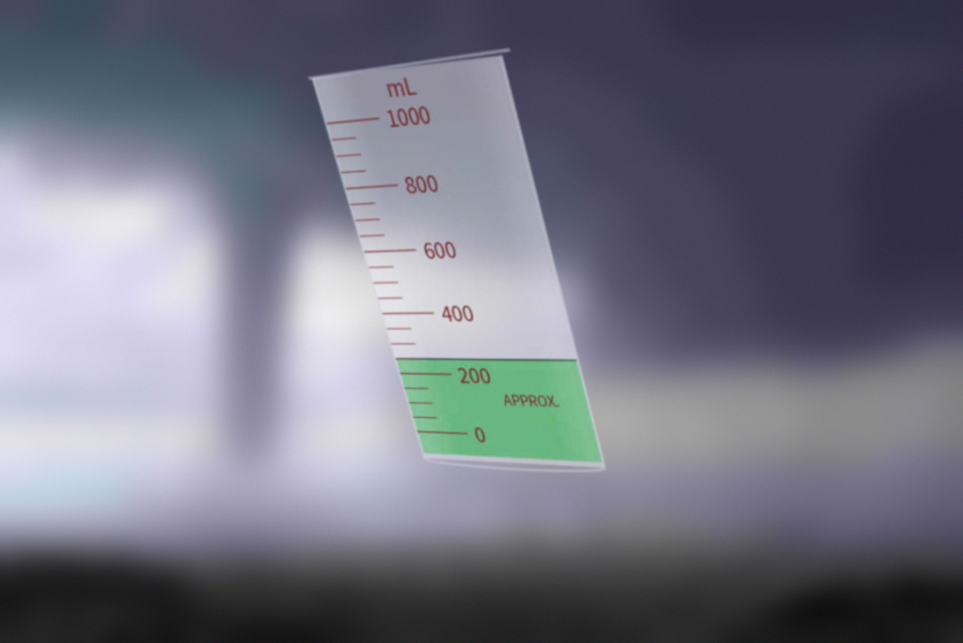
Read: {"value": 250, "unit": "mL"}
